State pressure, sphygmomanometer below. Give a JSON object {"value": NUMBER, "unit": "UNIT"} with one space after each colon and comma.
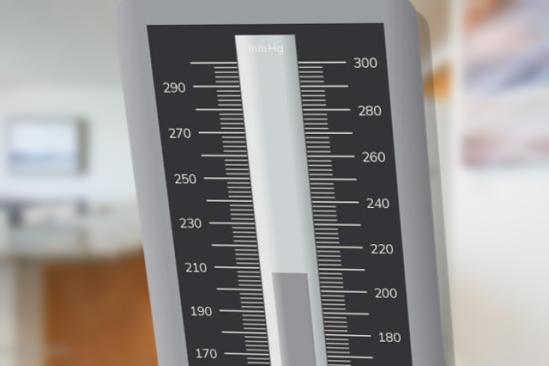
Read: {"value": 208, "unit": "mmHg"}
